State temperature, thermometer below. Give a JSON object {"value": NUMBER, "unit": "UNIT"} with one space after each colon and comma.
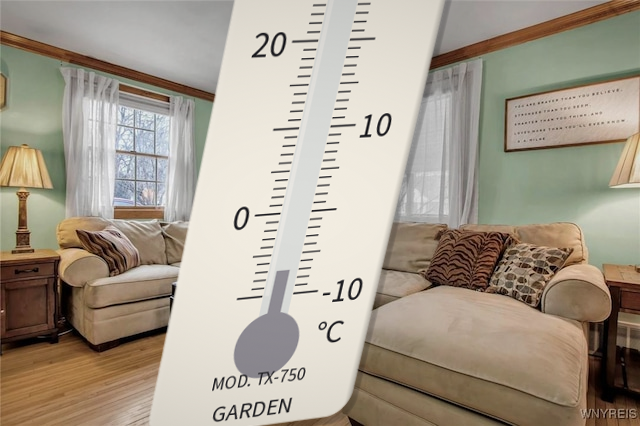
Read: {"value": -7, "unit": "°C"}
